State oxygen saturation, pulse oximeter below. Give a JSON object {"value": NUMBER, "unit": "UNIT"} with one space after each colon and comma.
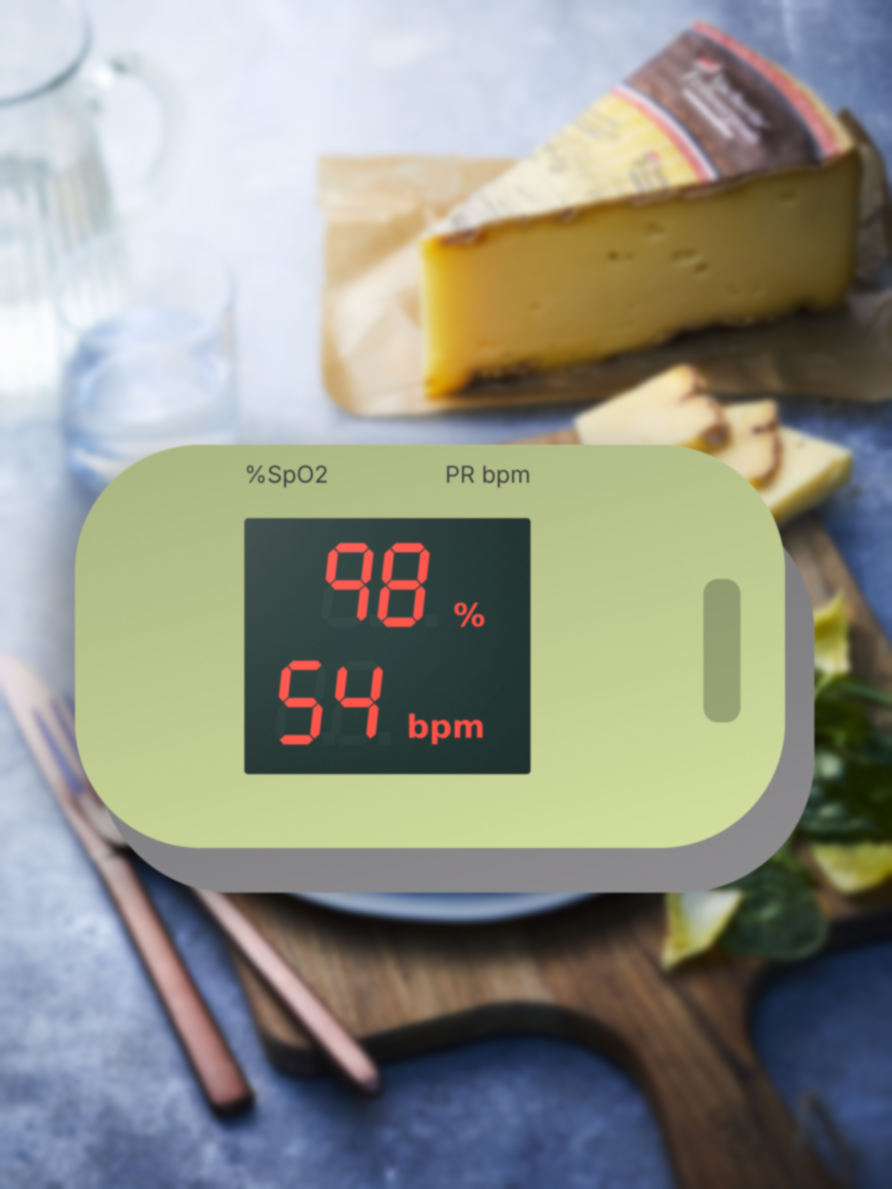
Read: {"value": 98, "unit": "%"}
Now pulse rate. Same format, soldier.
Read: {"value": 54, "unit": "bpm"}
